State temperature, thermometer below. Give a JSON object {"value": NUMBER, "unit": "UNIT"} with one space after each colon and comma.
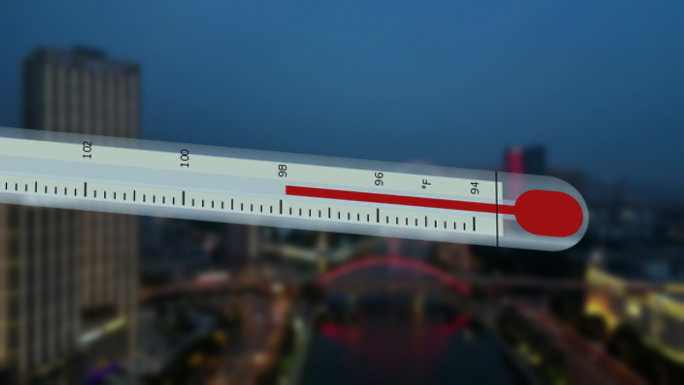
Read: {"value": 97.9, "unit": "°F"}
